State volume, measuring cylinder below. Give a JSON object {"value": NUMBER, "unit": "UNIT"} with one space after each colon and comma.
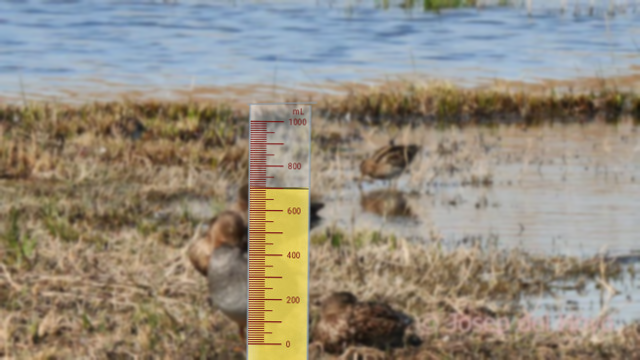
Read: {"value": 700, "unit": "mL"}
